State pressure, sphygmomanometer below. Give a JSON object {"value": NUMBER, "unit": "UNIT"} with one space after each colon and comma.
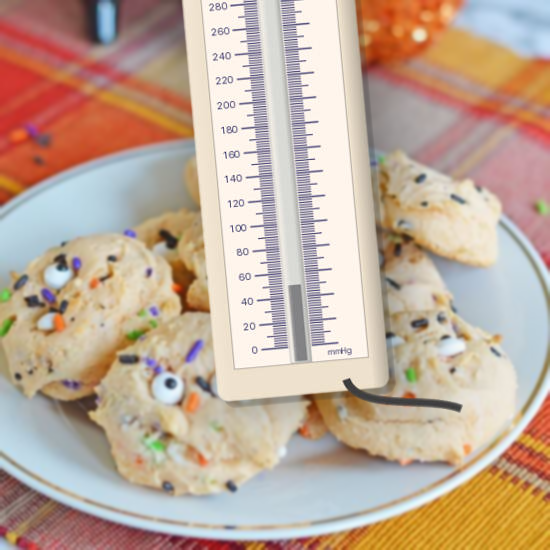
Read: {"value": 50, "unit": "mmHg"}
